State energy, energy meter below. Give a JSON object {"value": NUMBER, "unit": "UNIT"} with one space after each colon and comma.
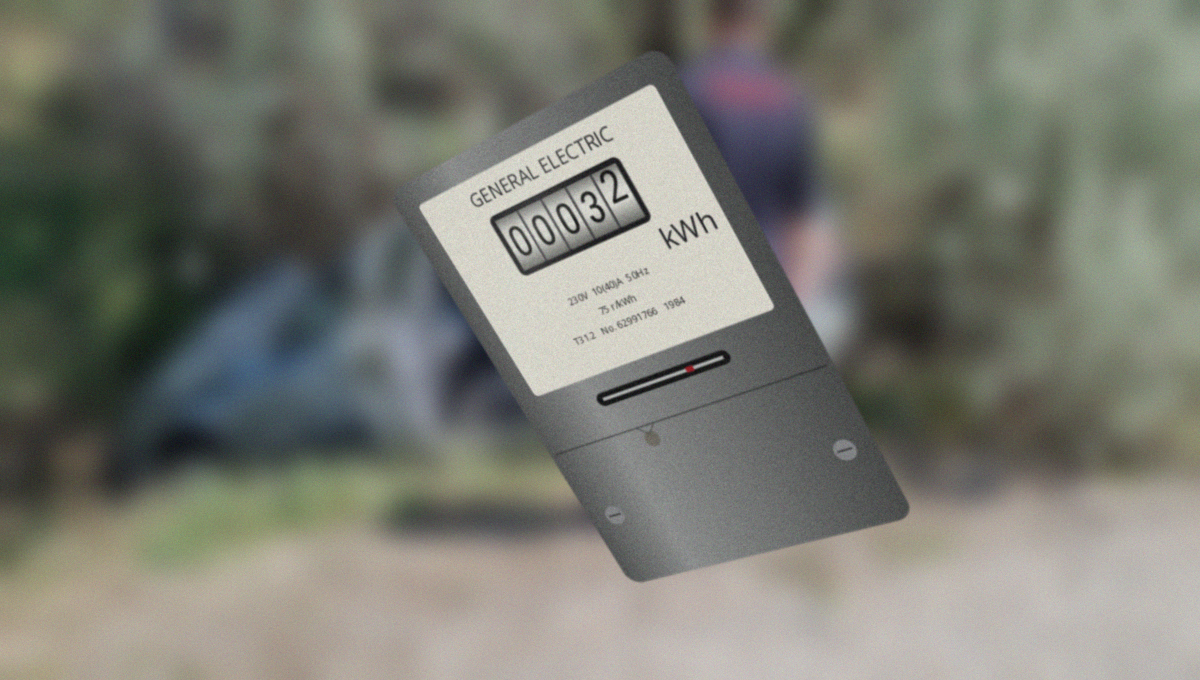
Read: {"value": 32, "unit": "kWh"}
